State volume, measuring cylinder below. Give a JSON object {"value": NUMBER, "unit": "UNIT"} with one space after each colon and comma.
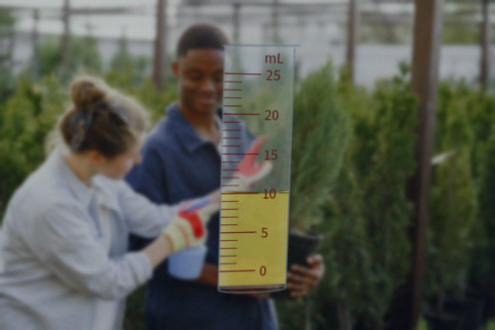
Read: {"value": 10, "unit": "mL"}
